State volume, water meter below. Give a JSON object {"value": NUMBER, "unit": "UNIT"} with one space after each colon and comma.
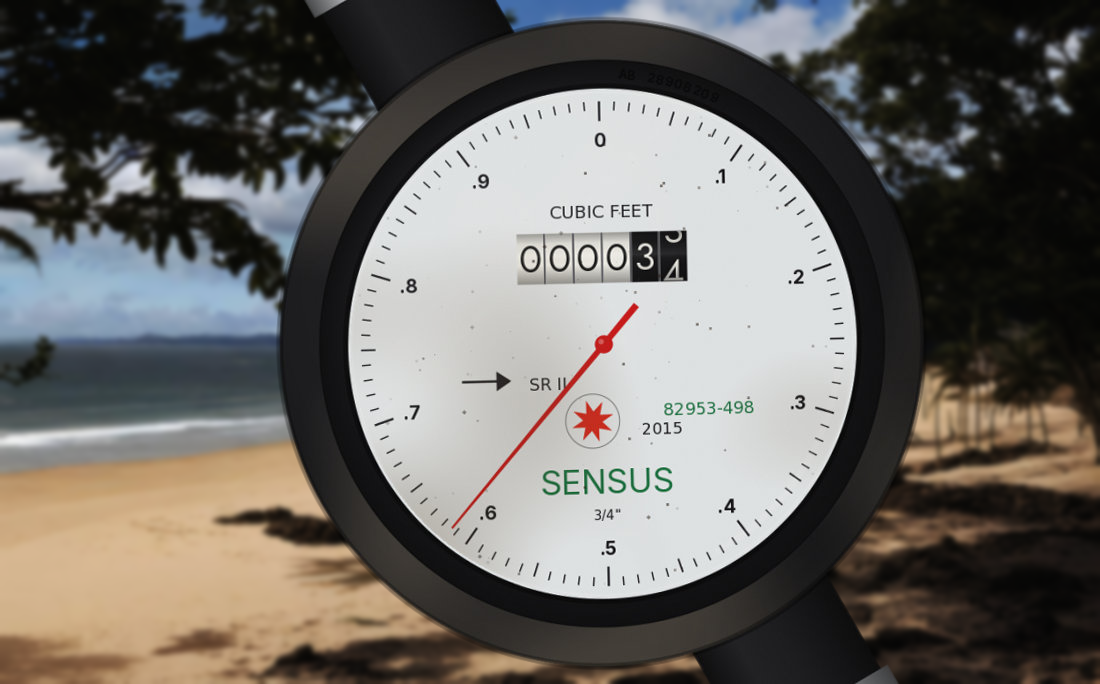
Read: {"value": 33.61, "unit": "ft³"}
